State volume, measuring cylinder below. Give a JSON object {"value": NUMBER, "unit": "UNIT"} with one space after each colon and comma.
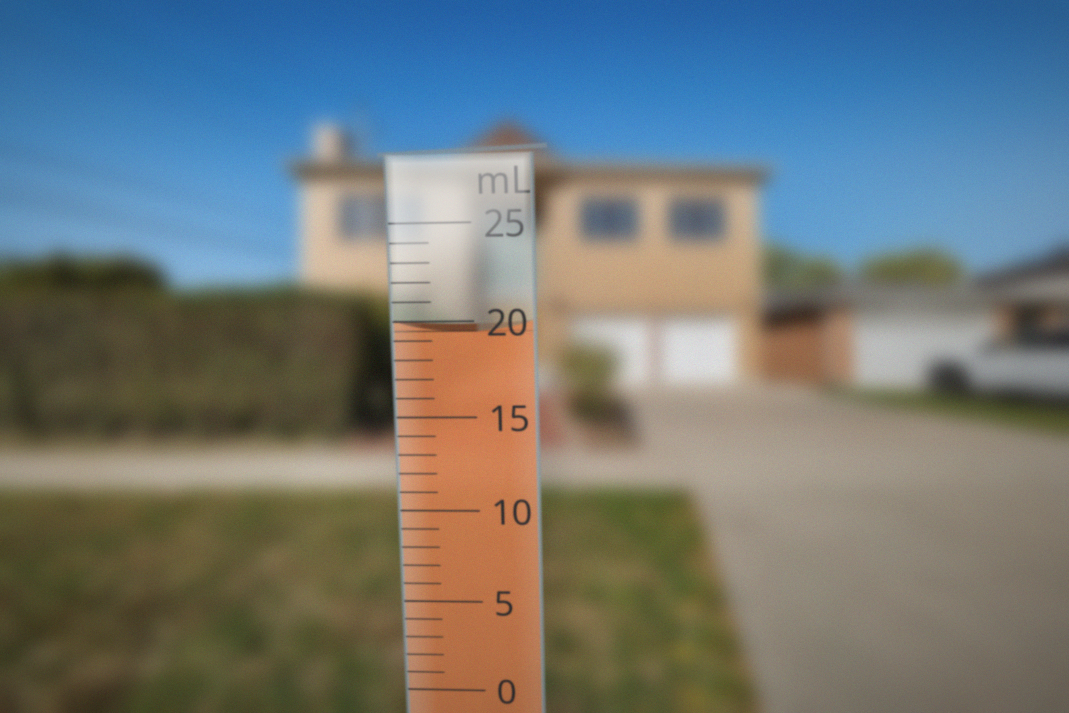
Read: {"value": 19.5, "unit": "mL"}
